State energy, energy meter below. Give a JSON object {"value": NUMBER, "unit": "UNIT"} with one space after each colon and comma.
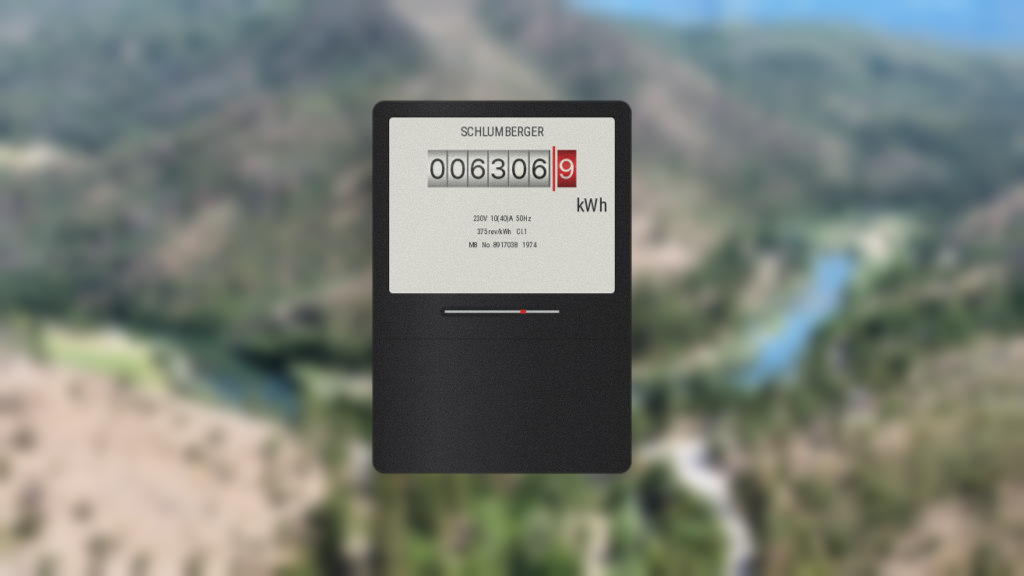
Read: {"value": 6306.9, "unit": "kWh"}
